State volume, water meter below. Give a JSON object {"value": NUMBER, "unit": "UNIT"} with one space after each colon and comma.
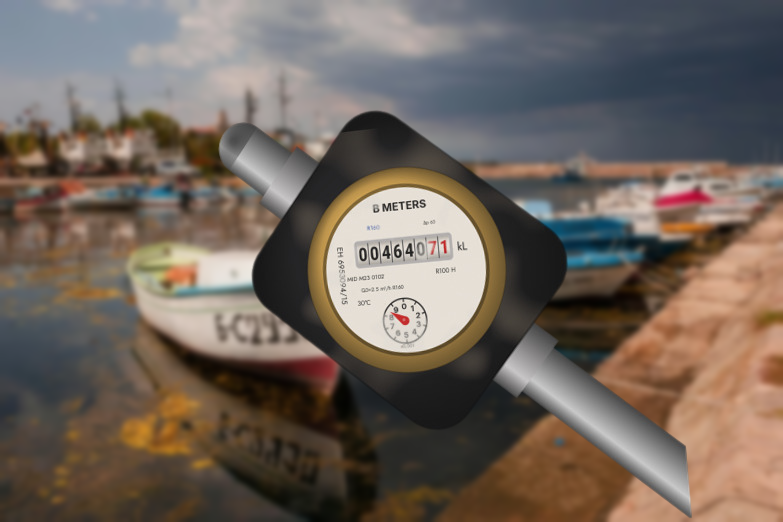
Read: {"value": 4640.718, "unit": "kL"}
